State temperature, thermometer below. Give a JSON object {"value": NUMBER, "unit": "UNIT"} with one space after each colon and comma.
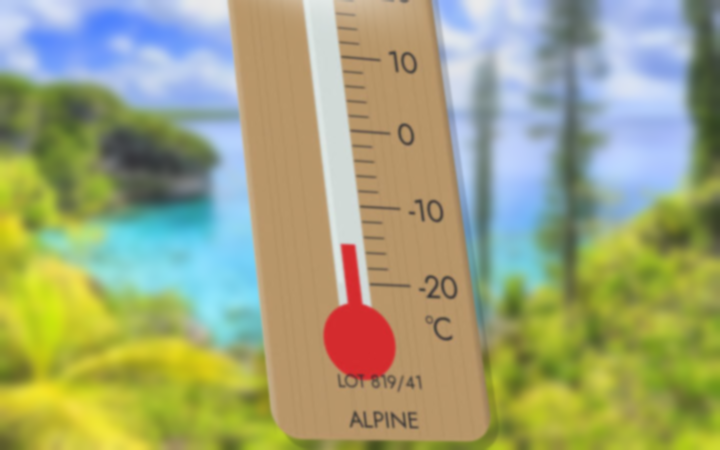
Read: {"value": -15, "unit": "°C"}
